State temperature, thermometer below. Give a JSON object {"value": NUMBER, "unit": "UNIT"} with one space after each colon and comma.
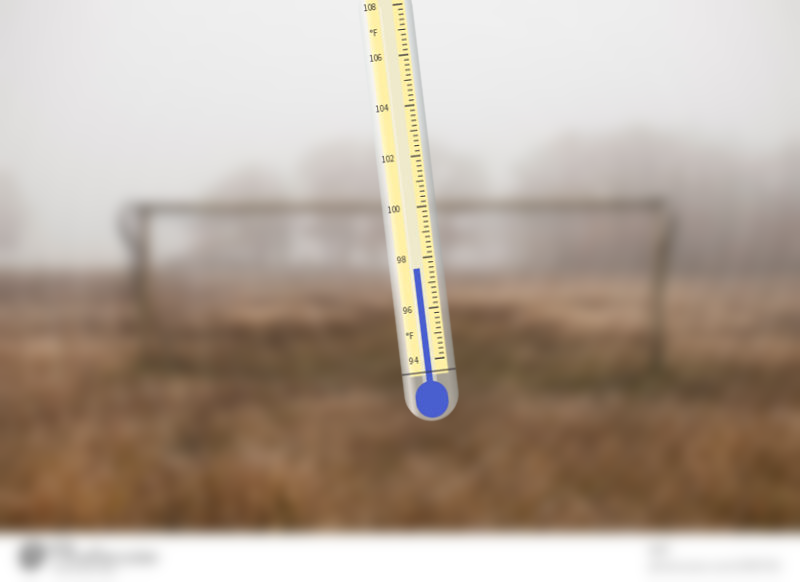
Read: {"value": 97.6, "unit": "°F"}
